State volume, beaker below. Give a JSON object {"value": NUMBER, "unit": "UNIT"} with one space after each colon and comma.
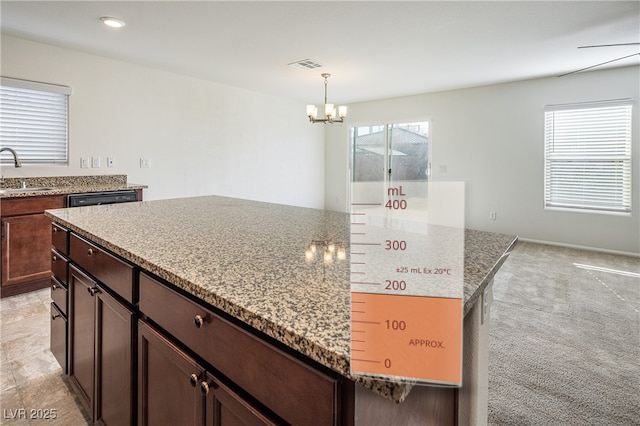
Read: {"value": 175, "unit": "mL"}
